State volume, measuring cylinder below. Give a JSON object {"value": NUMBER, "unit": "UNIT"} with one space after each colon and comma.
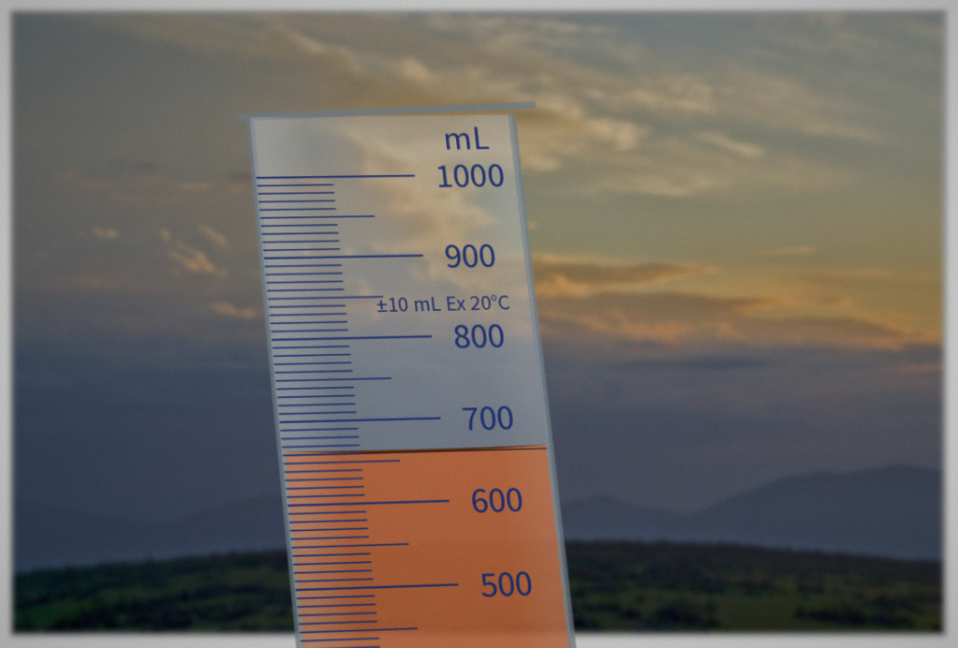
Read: {"value": 660, "unit": "mL"}
